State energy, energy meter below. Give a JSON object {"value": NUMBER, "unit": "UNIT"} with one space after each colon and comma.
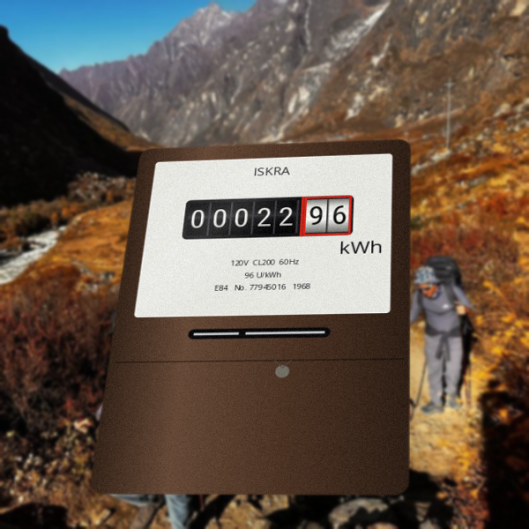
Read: {"value": 22.96, "unit": "kWh"}
